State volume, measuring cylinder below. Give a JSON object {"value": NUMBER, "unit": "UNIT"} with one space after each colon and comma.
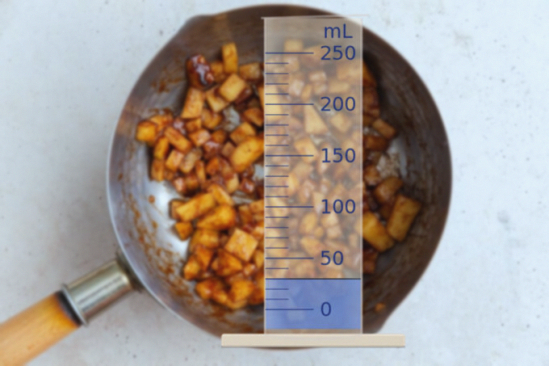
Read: {"value": 30, "unit": "mL"}
